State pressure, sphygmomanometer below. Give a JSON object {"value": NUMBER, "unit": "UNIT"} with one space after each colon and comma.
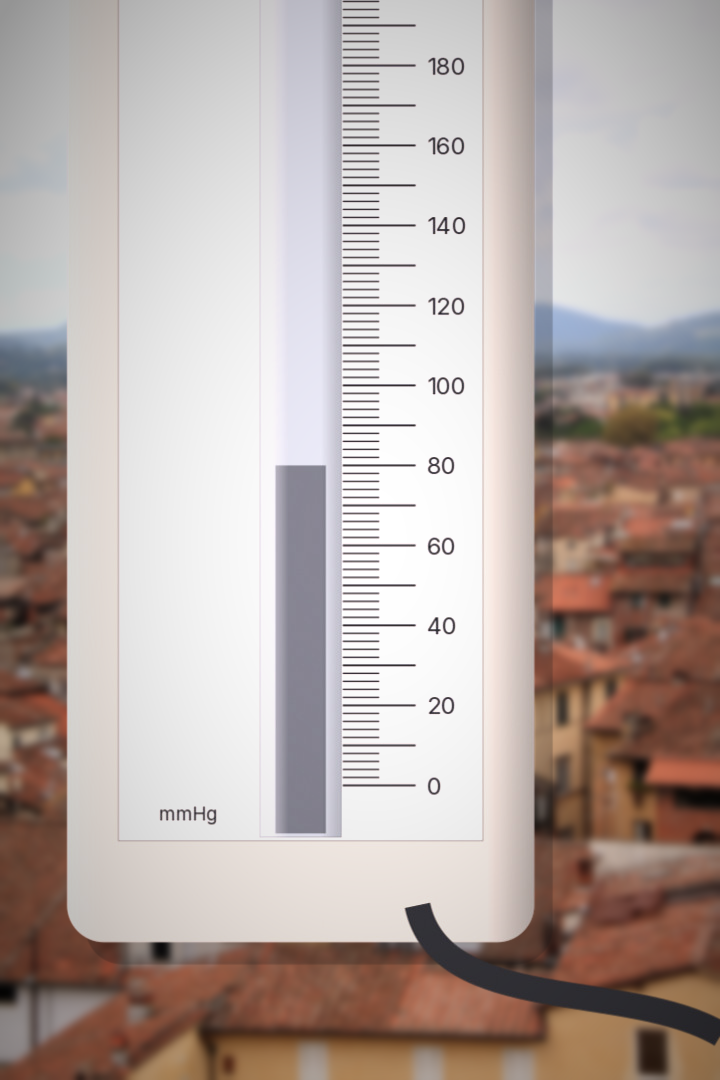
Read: {"value": 80, "unit": "mmHg"}
